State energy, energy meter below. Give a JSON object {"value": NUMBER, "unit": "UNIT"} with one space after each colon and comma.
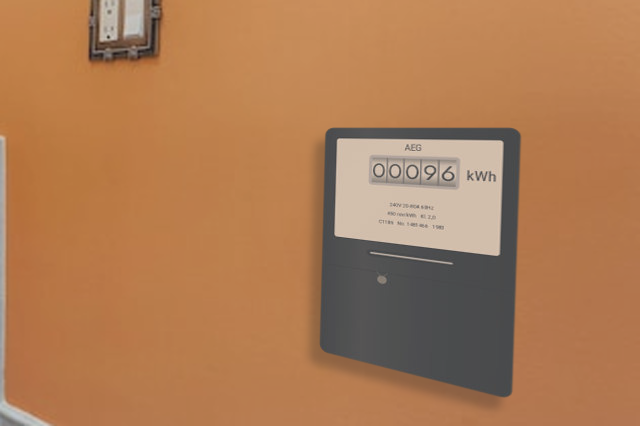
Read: {"value": 96, "unit": "kWh"}
